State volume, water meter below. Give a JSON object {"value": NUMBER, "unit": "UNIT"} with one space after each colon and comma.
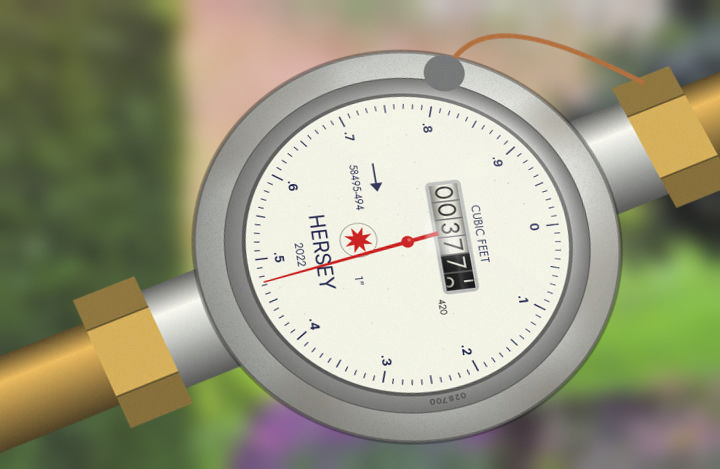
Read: {"value": 3771.47, "unit": "ft³"}
